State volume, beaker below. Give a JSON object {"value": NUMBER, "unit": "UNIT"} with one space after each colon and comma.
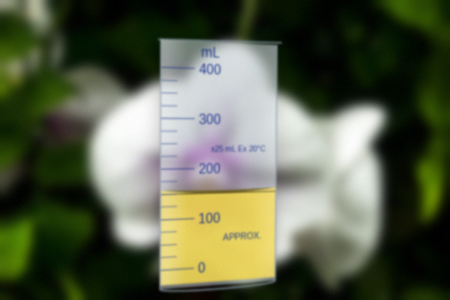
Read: {"value": 150, "unit": "mL"}
